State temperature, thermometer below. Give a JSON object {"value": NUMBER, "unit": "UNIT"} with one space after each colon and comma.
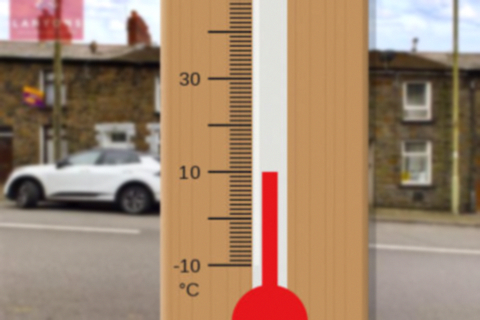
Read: {"value": 10, "unit": "°C"}
